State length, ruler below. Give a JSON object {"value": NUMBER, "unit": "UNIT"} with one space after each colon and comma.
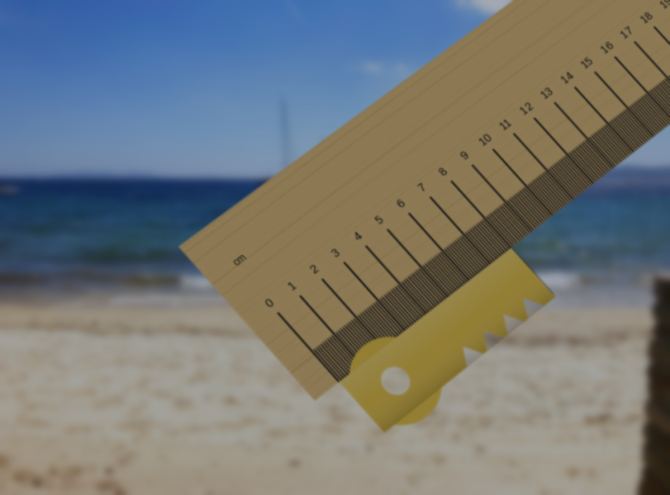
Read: {"value": 8, "unit": "cm"}
